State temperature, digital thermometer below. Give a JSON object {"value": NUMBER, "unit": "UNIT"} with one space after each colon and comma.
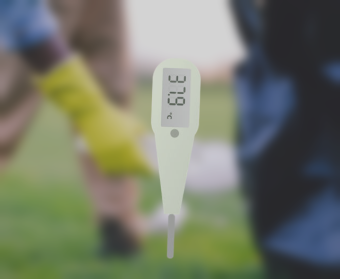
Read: {"value": 37.9, "unit": "°C"}
